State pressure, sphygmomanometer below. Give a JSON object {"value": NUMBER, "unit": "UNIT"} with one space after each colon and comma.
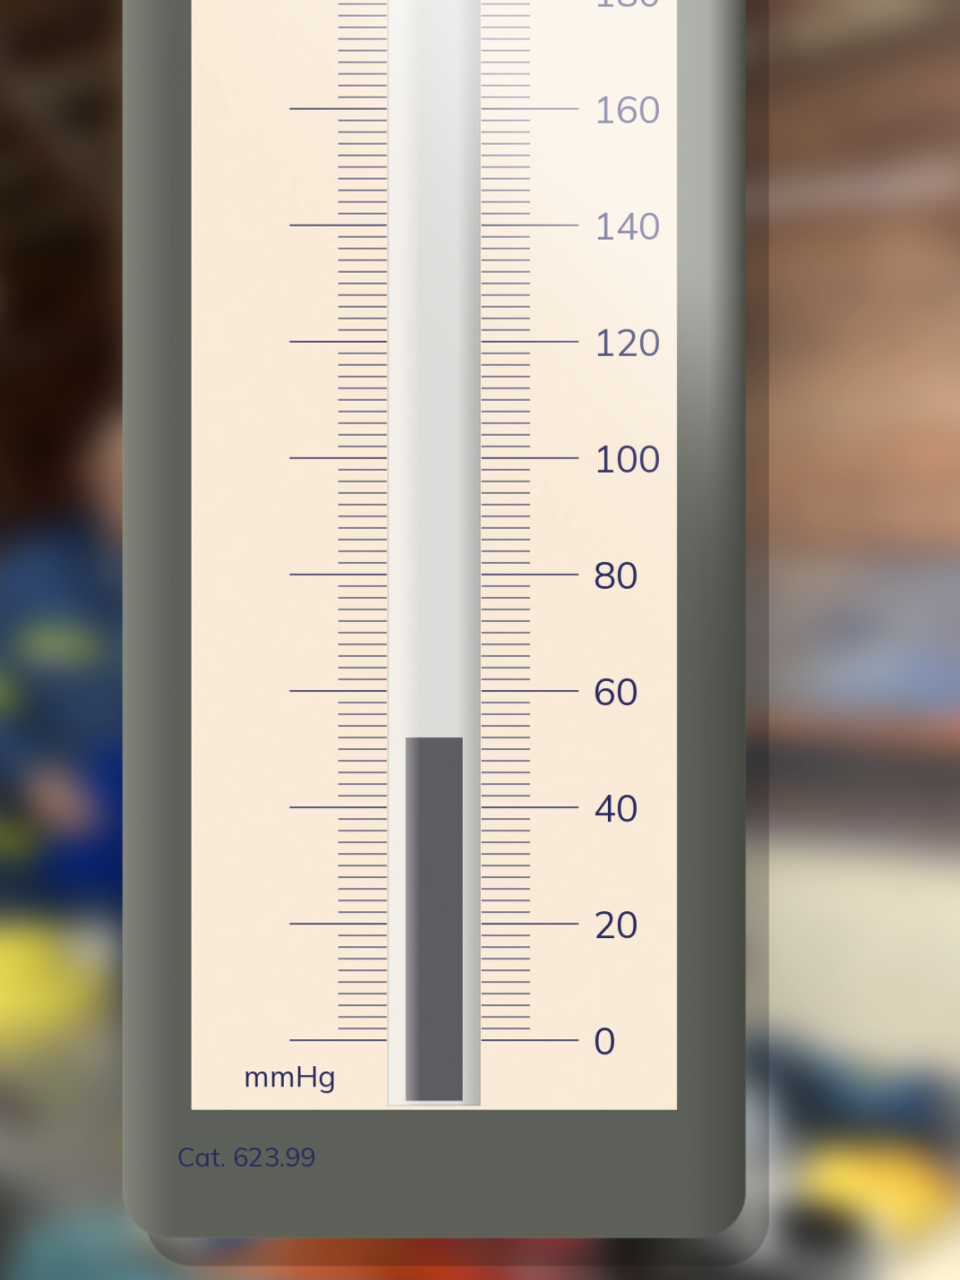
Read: {"value": 52, "unit": "mmHg"}
